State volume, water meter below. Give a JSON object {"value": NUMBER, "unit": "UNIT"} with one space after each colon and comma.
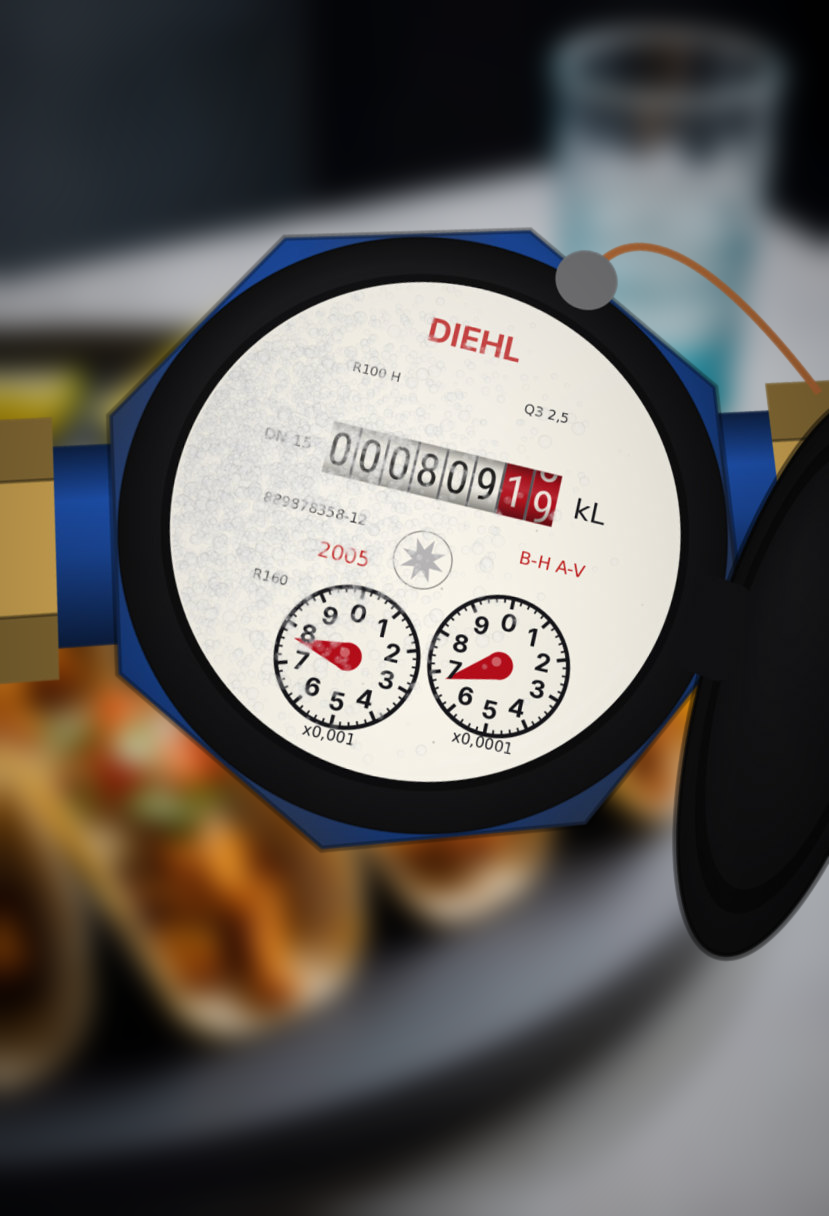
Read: {"value": 809.1876, "unit": "kL"}
